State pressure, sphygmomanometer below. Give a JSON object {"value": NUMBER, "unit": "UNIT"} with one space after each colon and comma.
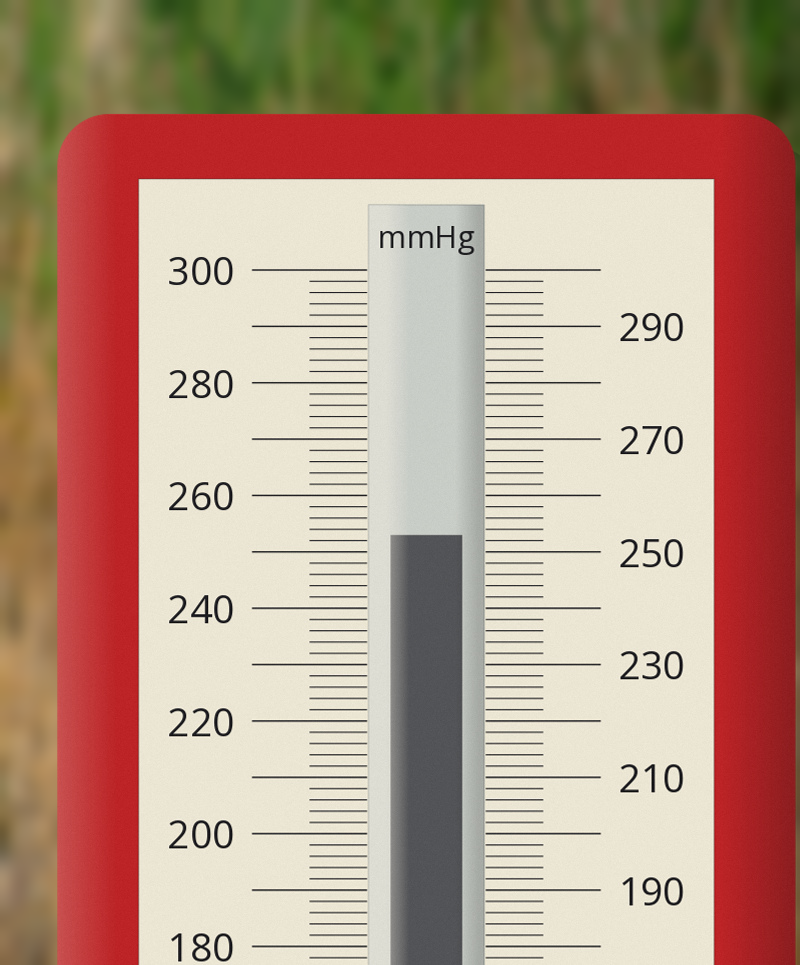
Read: {"value": 253, "unit": "mmHg"}
